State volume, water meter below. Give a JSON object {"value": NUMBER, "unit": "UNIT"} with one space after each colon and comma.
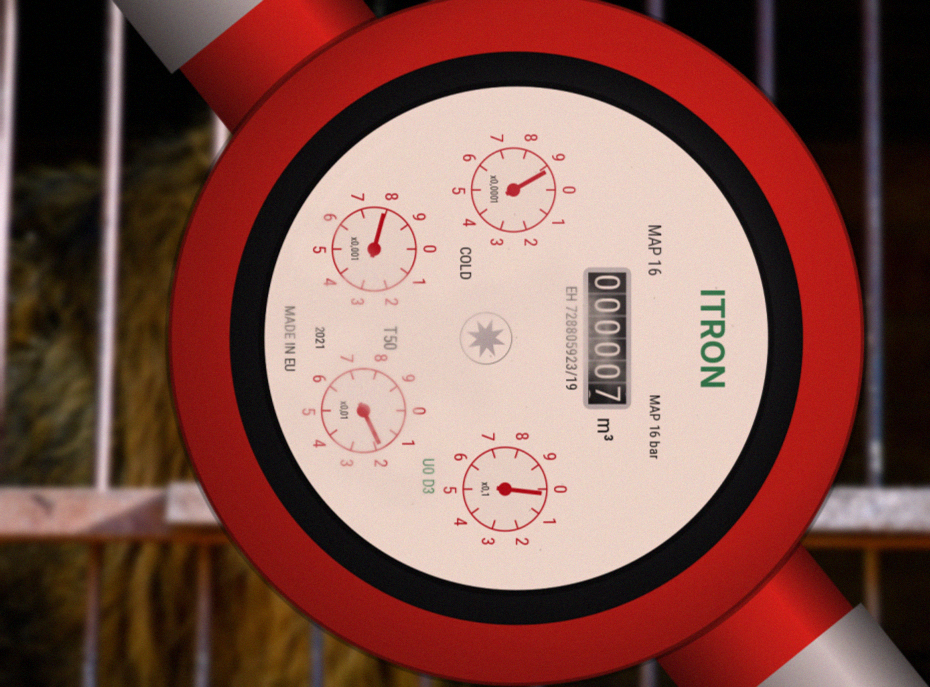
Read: {"value": 7.0179, "unit": "m³"}
